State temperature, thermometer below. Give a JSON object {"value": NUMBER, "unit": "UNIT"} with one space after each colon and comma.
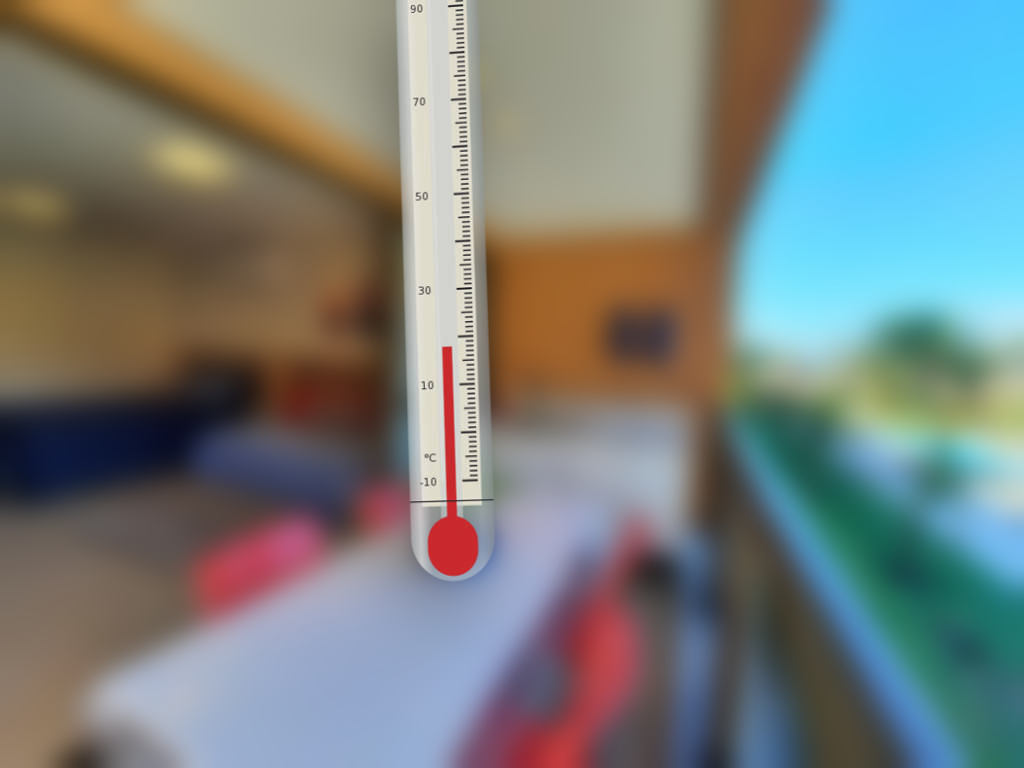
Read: {"value": 18, "unit": "°C"}
